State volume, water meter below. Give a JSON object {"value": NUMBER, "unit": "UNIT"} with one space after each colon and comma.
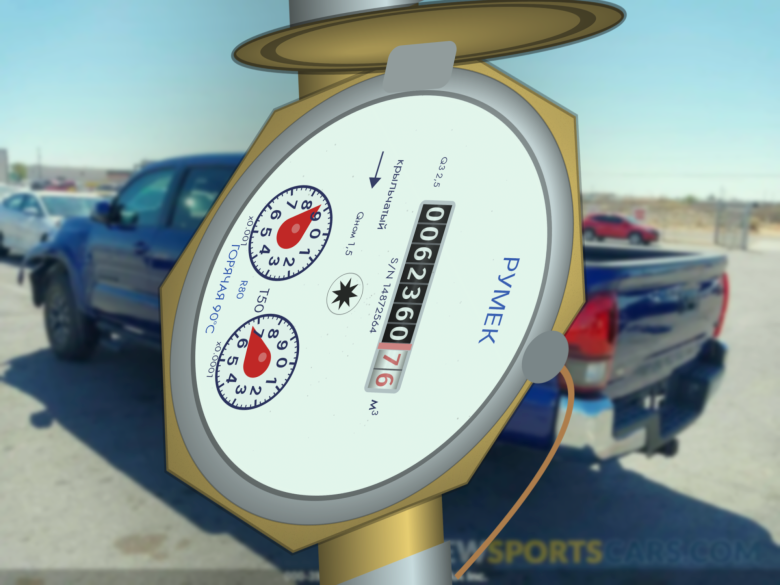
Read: {"value": 62360.7686, "unit": "m³"}
